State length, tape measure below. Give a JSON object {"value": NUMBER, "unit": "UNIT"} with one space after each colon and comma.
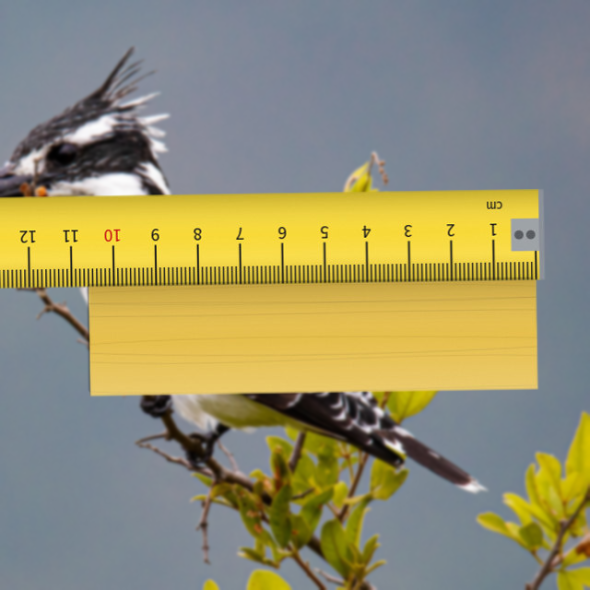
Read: {"value": 10.6, "unit": "cm"}
